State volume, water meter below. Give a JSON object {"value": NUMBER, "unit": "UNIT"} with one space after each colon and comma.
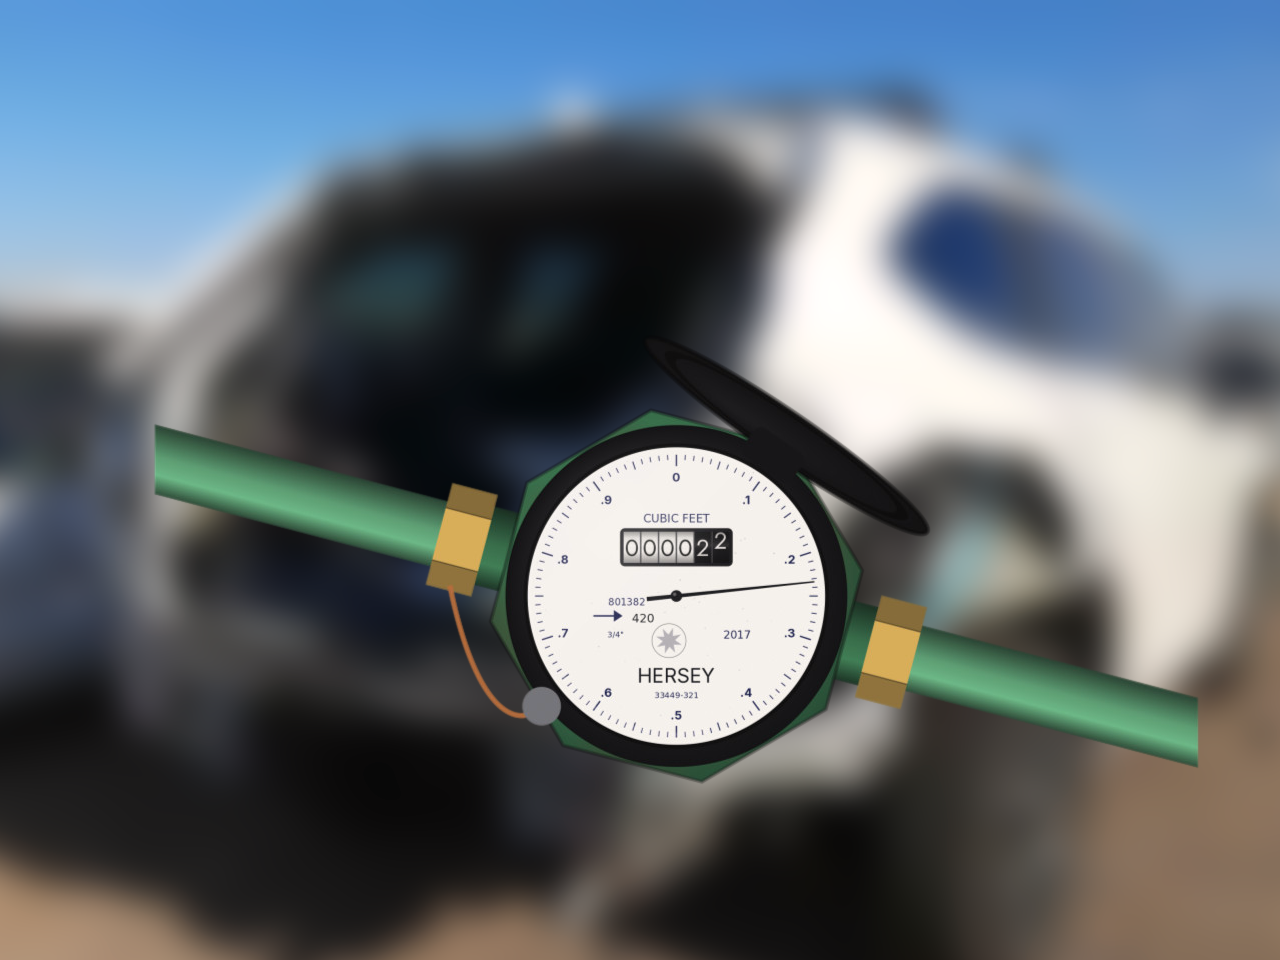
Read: {"value": 22.23, "unit": "ft³"}
